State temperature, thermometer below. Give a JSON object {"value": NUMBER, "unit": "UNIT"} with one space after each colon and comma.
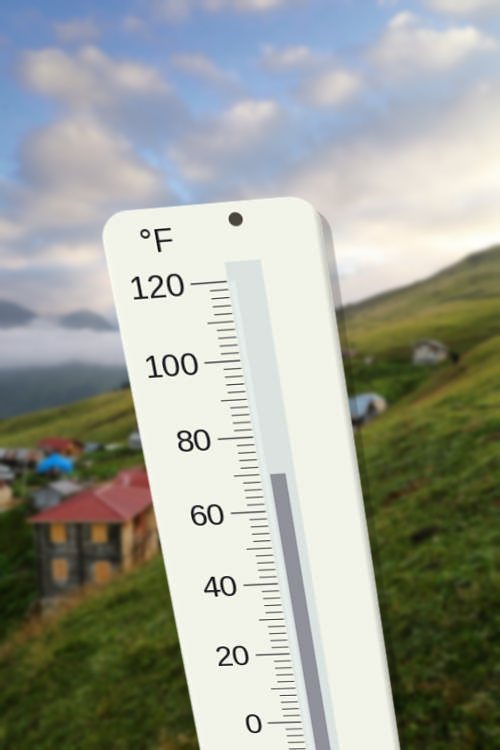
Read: {"value": 70, "unit": "°F"}
